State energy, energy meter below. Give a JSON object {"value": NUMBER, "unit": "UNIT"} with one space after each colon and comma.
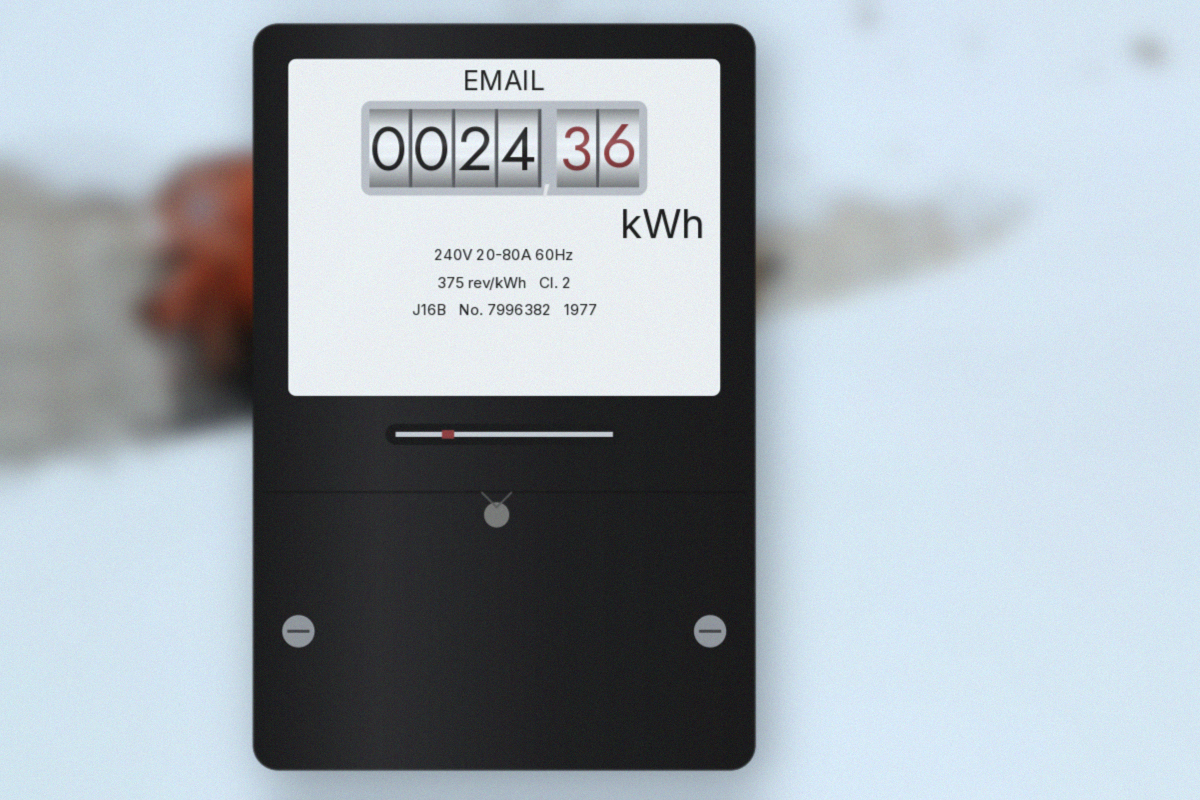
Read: {"value": 24.36, "unit": "kWh"}
